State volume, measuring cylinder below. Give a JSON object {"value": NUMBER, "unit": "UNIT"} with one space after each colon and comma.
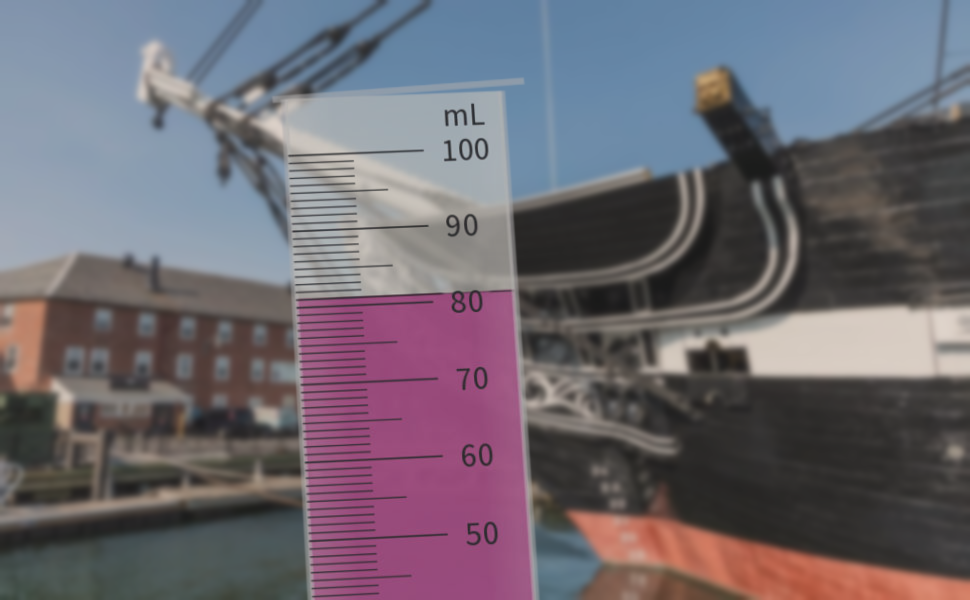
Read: {"value": 81, "unit": "mL"}
